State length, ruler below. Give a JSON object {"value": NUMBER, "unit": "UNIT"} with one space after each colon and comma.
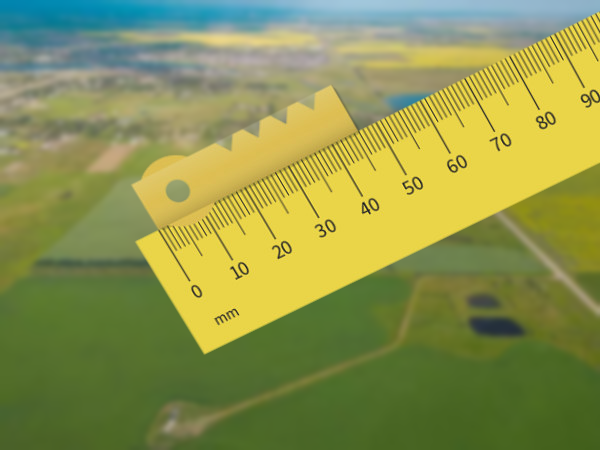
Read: {"value": 46, "unit": "mm"}
